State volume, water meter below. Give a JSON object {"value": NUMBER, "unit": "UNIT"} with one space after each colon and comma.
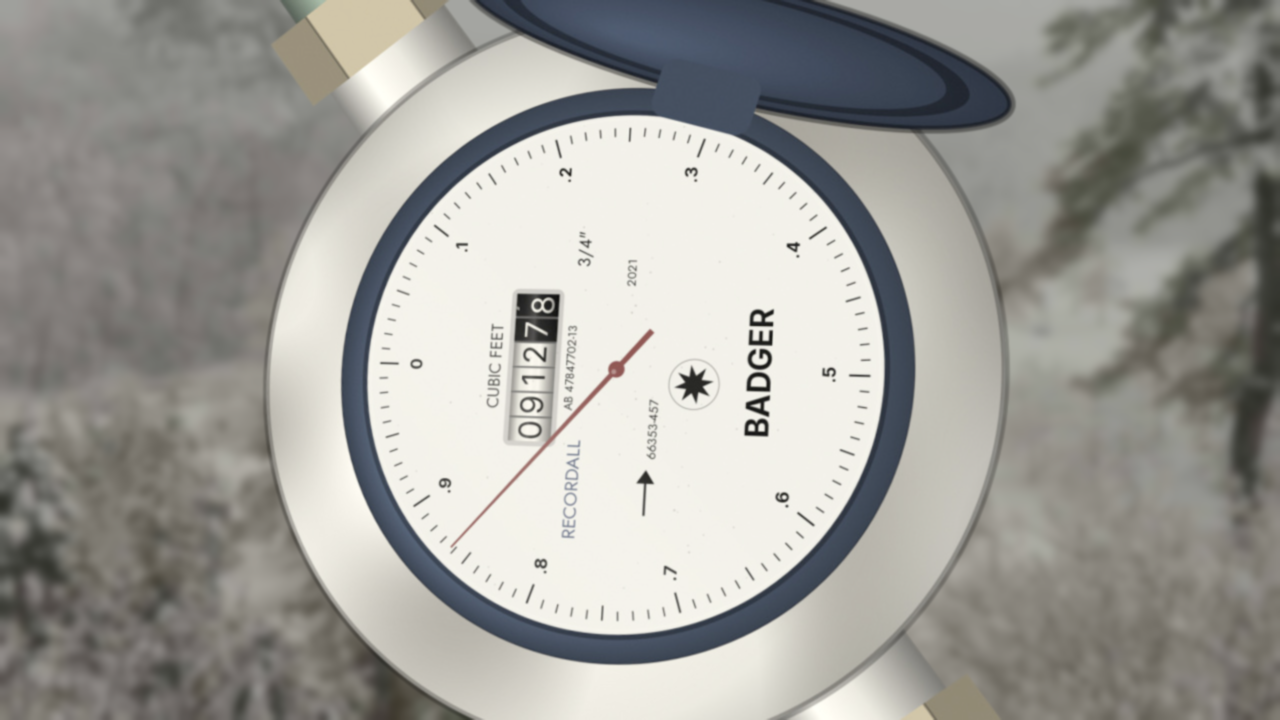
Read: {"value": 91277.86, "unit": "ft³"}
